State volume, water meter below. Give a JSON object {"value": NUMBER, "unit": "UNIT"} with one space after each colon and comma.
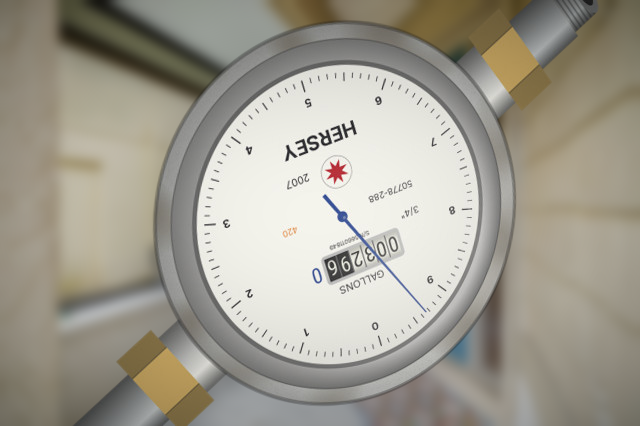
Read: {"value": 32959.3, "unit": "gal"}
